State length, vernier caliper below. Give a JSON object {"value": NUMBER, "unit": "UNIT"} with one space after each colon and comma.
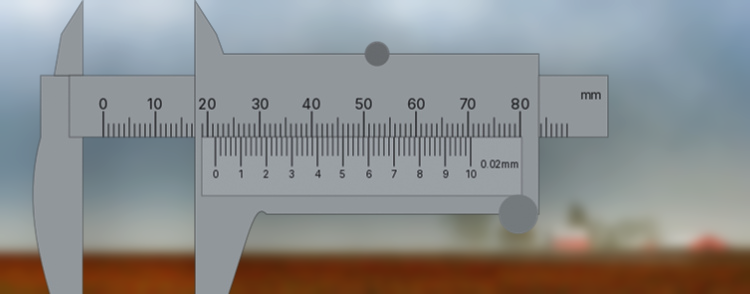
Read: {"value": 21.5, "unit": "mm"}
